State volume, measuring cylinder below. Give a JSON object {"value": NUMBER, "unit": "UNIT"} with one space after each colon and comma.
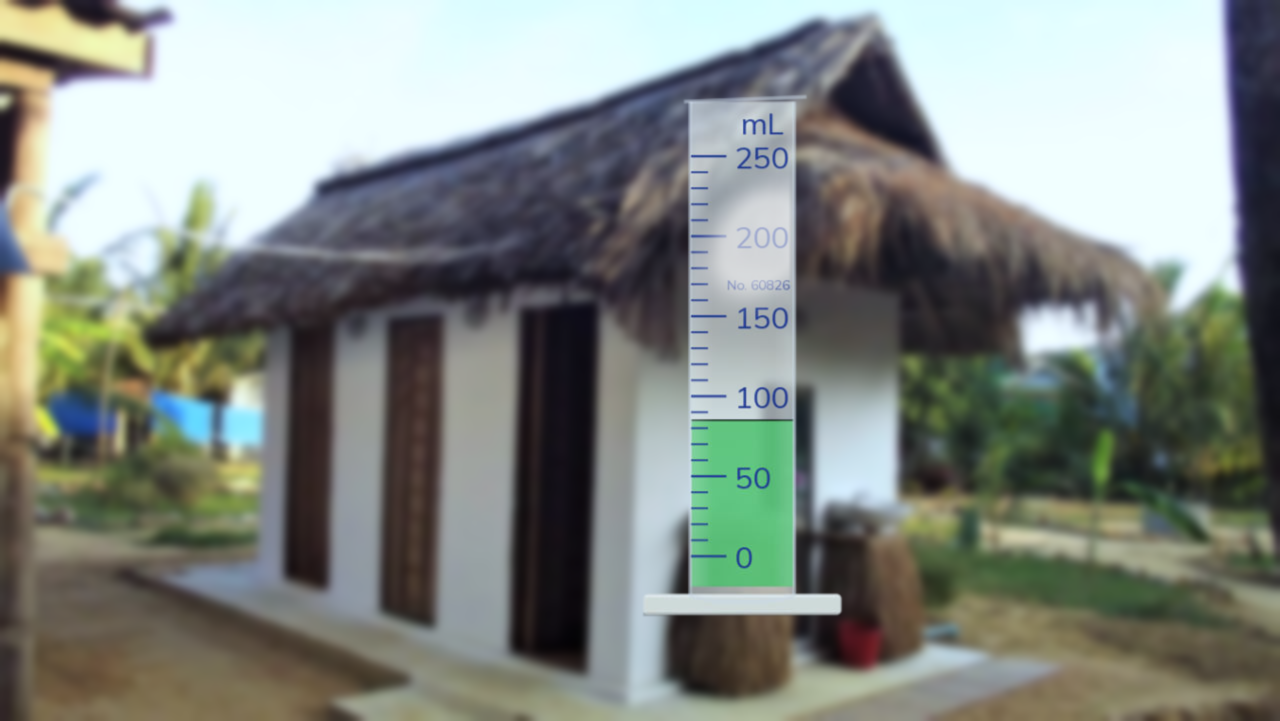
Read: {"value": 85, "unit": "mL"}
